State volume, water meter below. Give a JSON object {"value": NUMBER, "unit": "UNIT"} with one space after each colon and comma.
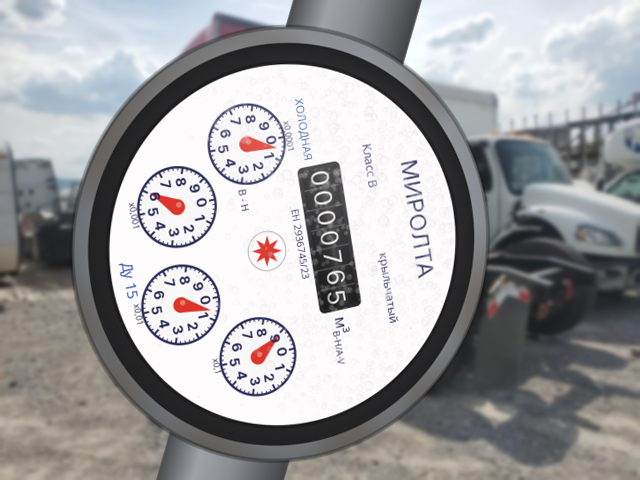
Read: {"value": 764.9060, "unit": "m³"}
